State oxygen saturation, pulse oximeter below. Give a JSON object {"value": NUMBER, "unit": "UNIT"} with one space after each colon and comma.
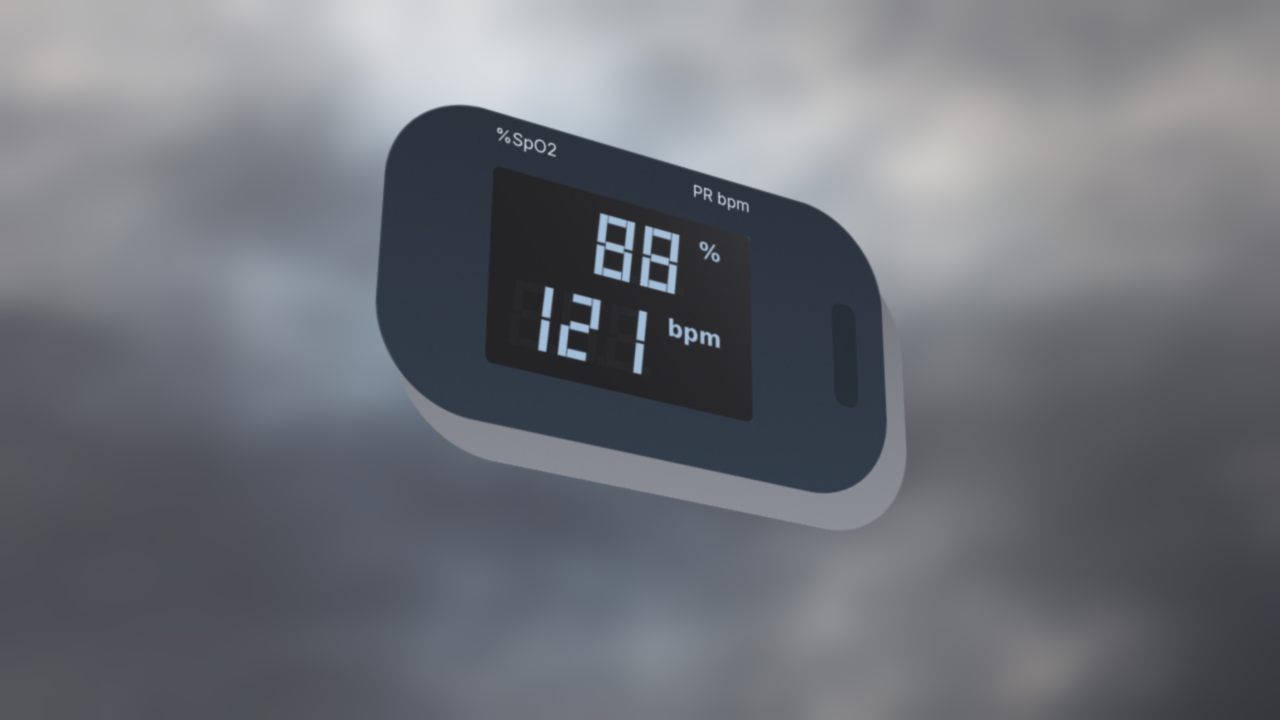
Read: {"value": 88, "unit": "%"}
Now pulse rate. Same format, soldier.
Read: {"value": 121, "unit": "bpm"}
